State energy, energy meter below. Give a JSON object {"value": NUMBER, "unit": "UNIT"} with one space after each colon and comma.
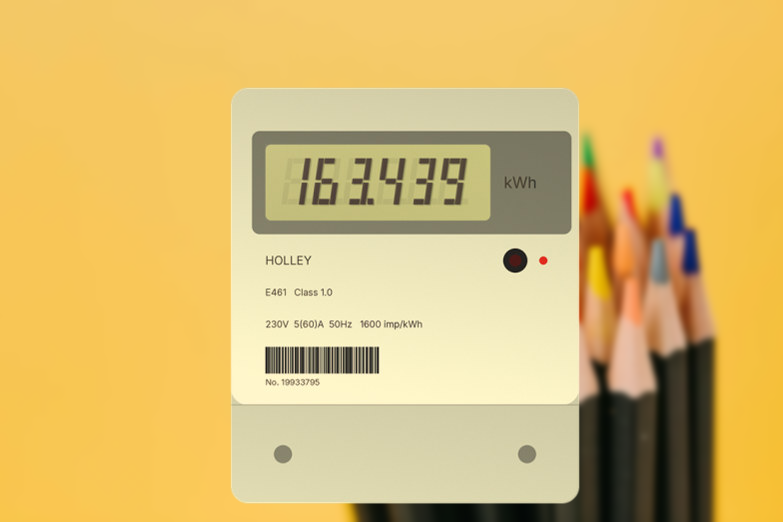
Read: {"value": 163.439, "unit": "kWh"}
